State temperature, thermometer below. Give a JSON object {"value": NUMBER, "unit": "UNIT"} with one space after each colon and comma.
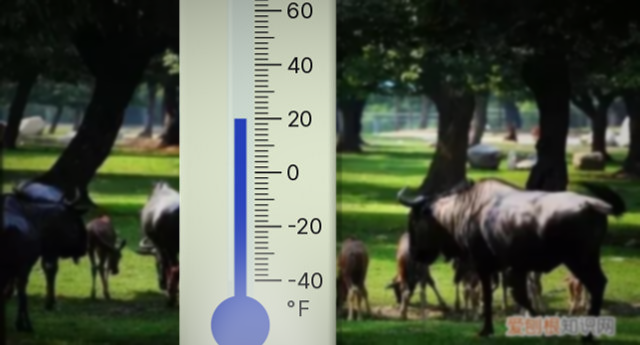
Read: {"value": 20, "unit": "°F"}
